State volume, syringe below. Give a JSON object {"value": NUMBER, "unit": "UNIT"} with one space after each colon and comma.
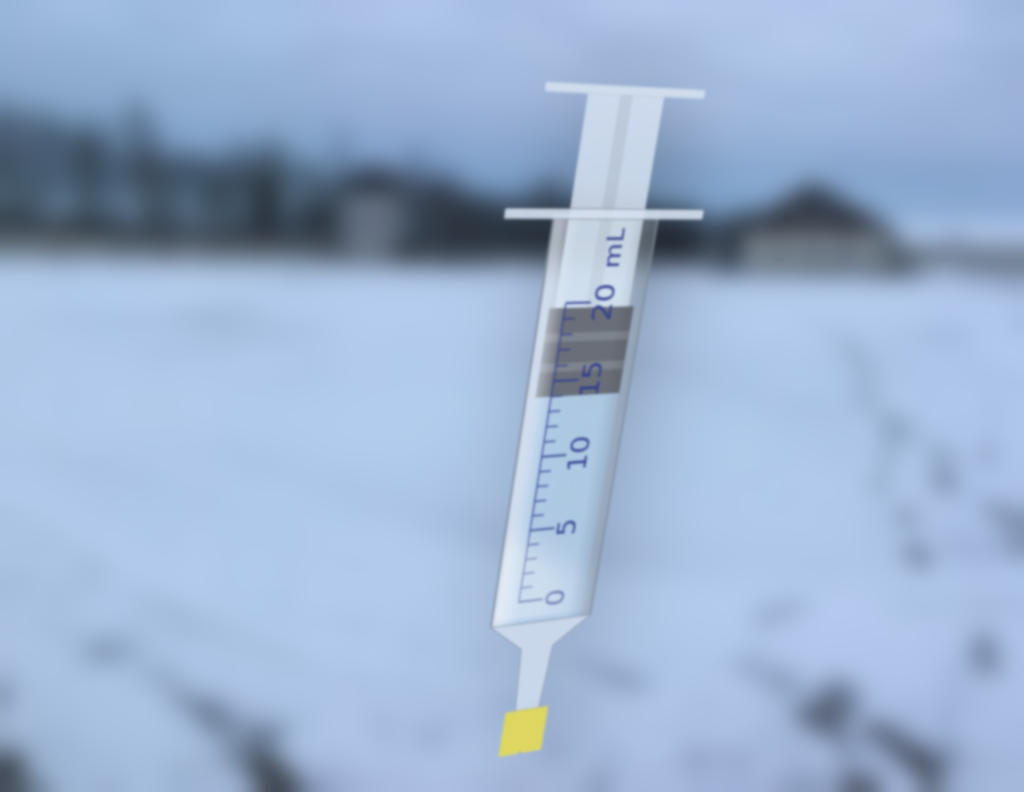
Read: {"value": 14, "unit": "mL"}
